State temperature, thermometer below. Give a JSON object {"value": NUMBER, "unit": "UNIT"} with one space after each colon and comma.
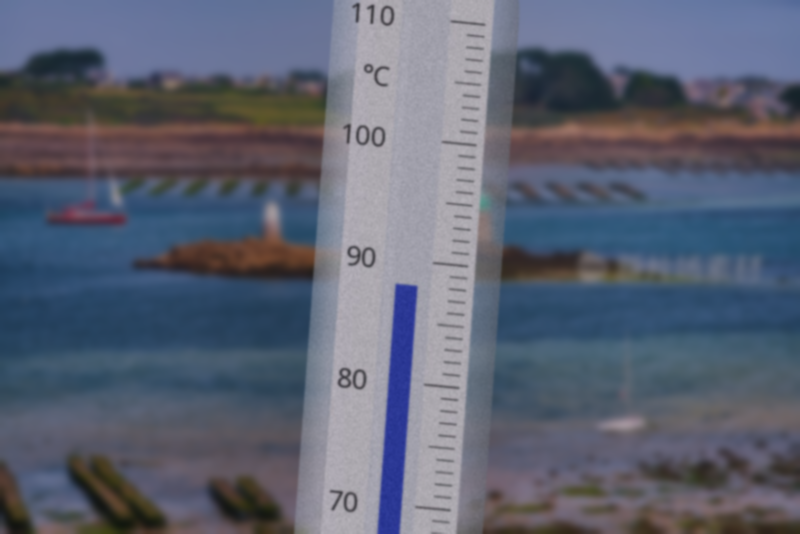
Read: {"value": 88, "unit": "°C"}
